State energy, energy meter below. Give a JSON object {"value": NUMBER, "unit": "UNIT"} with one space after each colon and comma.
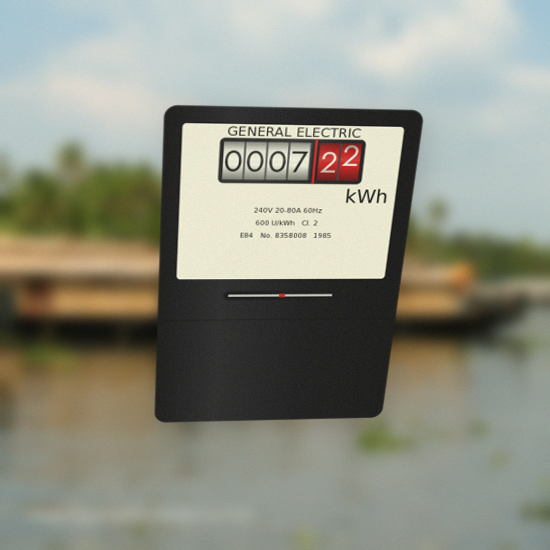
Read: {"value": 7.22, "unit": "kWh"}
